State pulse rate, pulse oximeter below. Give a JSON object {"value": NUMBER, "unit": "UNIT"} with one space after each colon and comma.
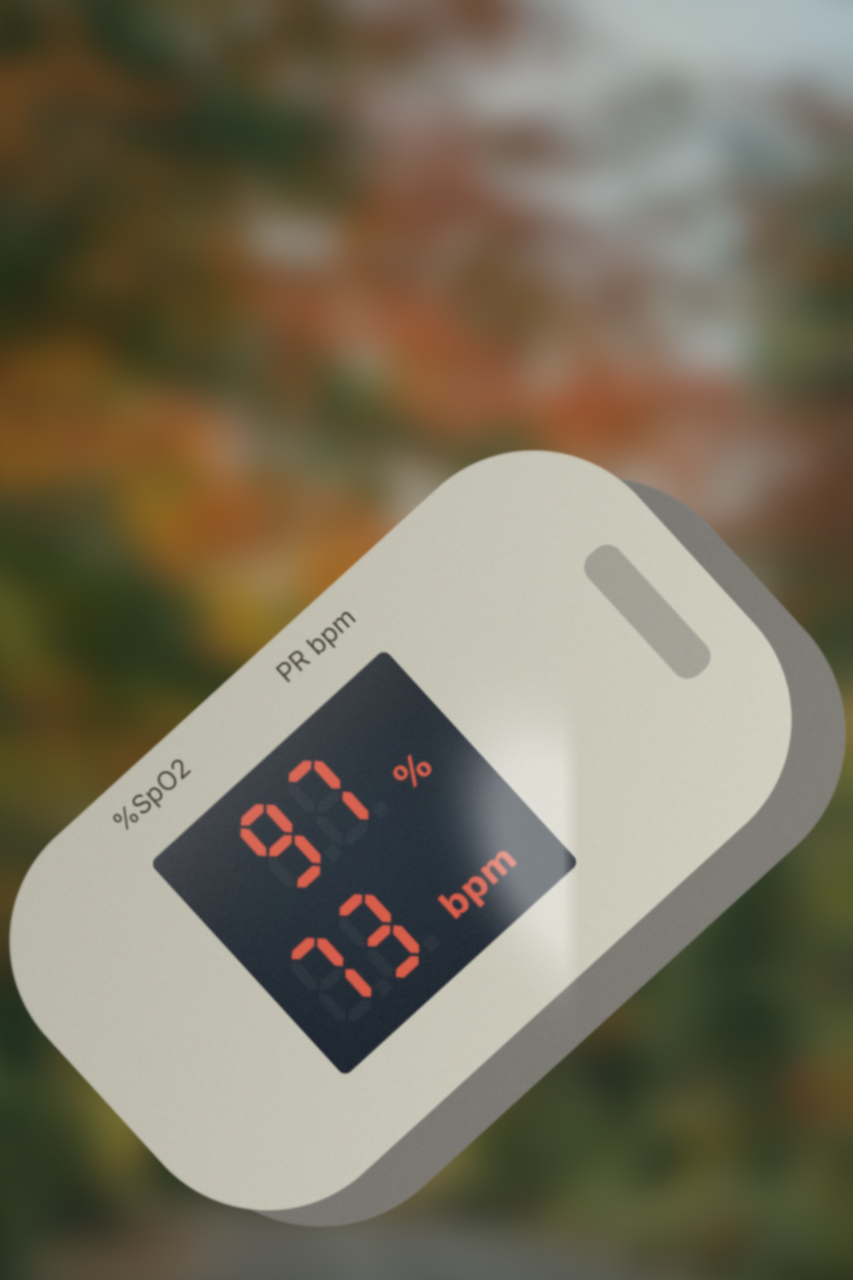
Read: {"value": 73, "unit": "bpm"}
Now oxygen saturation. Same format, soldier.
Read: {"value": 97, "unit": "%"}
